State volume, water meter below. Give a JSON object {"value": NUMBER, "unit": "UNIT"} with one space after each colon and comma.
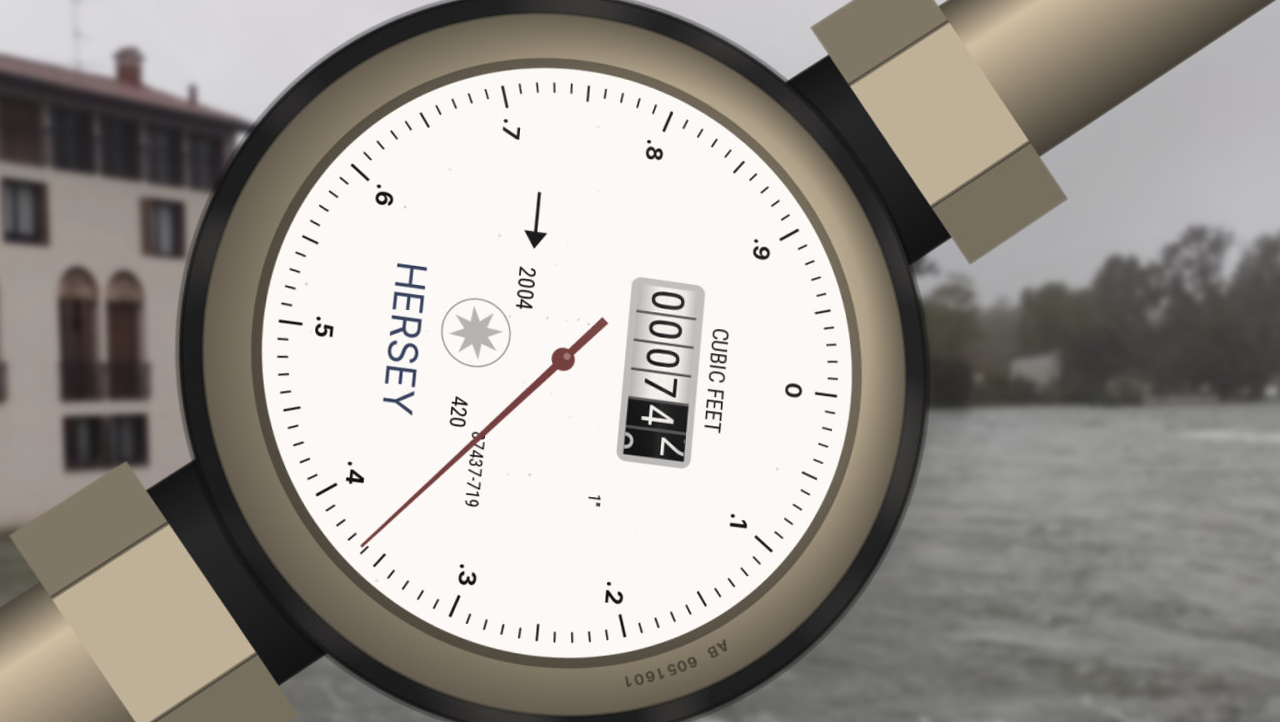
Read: {"value": 742.36, "unit": "ft³"}
